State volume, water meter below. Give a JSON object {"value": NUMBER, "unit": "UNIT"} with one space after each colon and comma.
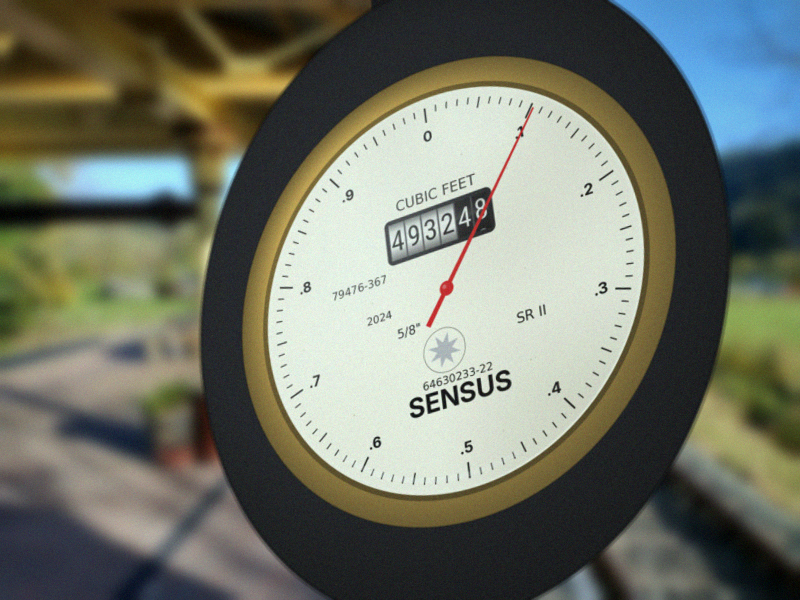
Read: {"value": 493248.10, "unit": "ft³"}
